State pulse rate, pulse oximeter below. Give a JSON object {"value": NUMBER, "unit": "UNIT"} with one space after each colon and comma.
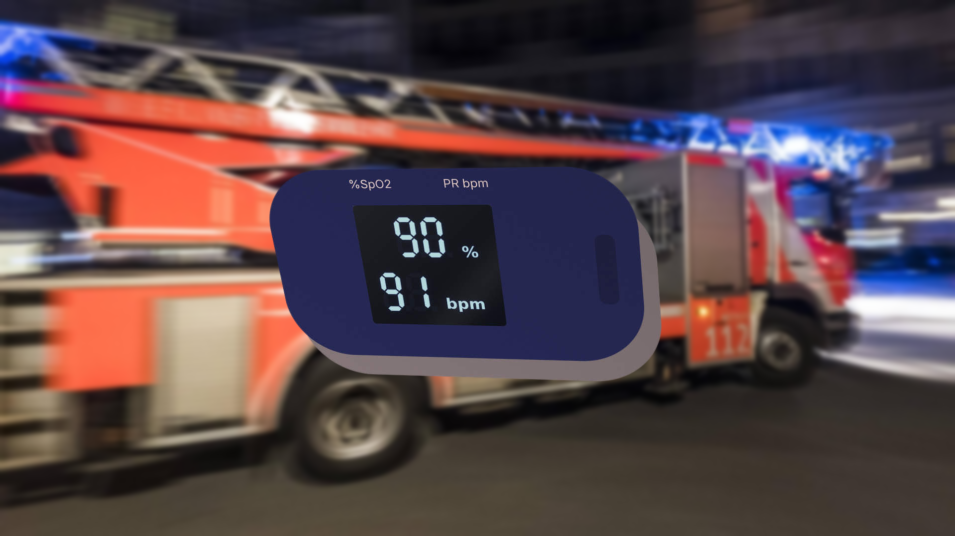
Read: {"value": 91, "unit": "bpm"}
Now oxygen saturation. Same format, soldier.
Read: {"value": 90, "unit": "%"}
